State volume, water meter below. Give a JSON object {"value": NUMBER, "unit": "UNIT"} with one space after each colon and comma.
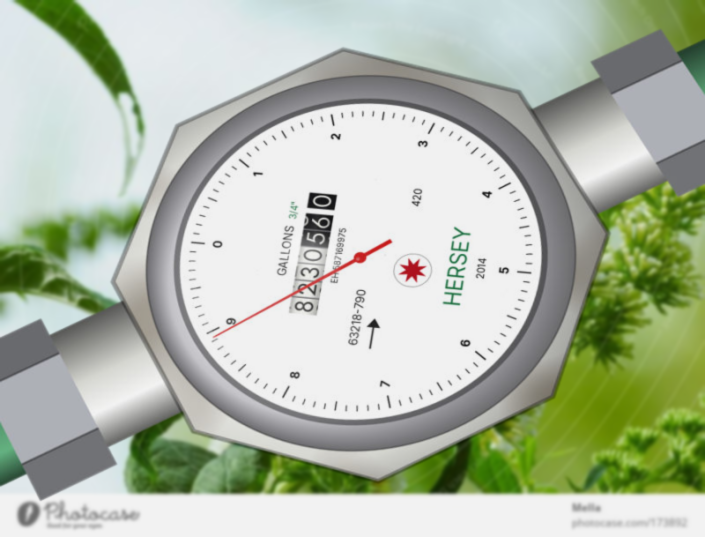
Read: {"value": 8230558.9, "unit": "gal"}
